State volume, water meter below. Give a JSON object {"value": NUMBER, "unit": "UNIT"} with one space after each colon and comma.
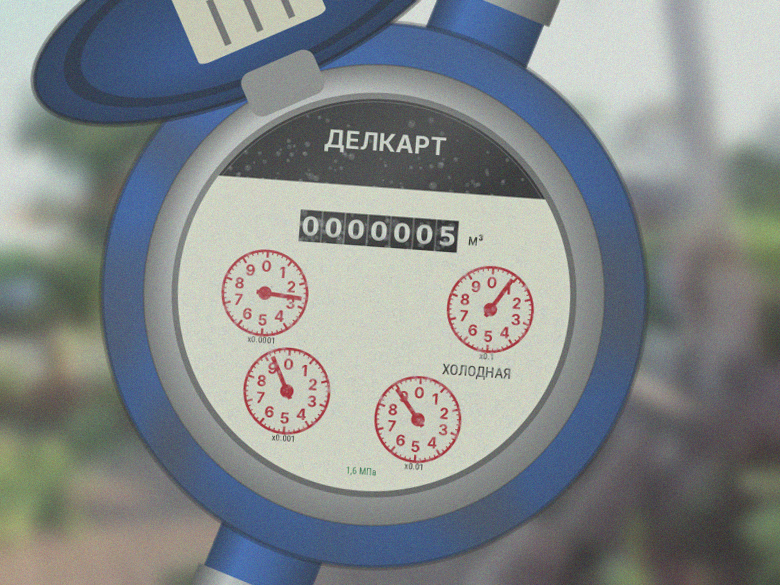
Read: {"value": 5.0892, "unit": "m³"}
